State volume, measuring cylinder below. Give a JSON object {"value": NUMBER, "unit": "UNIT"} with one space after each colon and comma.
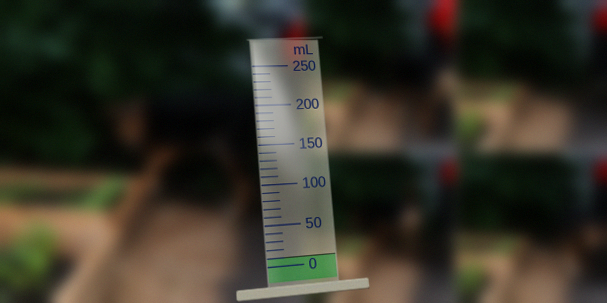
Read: {"value": 10, "unit": "mL"}
